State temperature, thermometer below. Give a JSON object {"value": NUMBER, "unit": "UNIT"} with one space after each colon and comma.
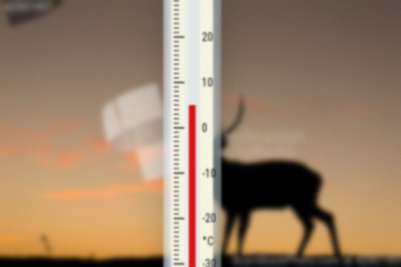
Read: {"value": 5, "unit": "°C"}
